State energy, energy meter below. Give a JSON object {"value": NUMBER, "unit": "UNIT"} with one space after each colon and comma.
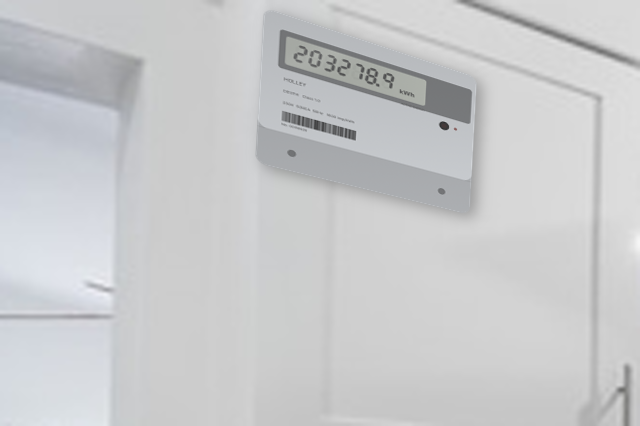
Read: {"value": 203278.9, "unit": "kWh"}
